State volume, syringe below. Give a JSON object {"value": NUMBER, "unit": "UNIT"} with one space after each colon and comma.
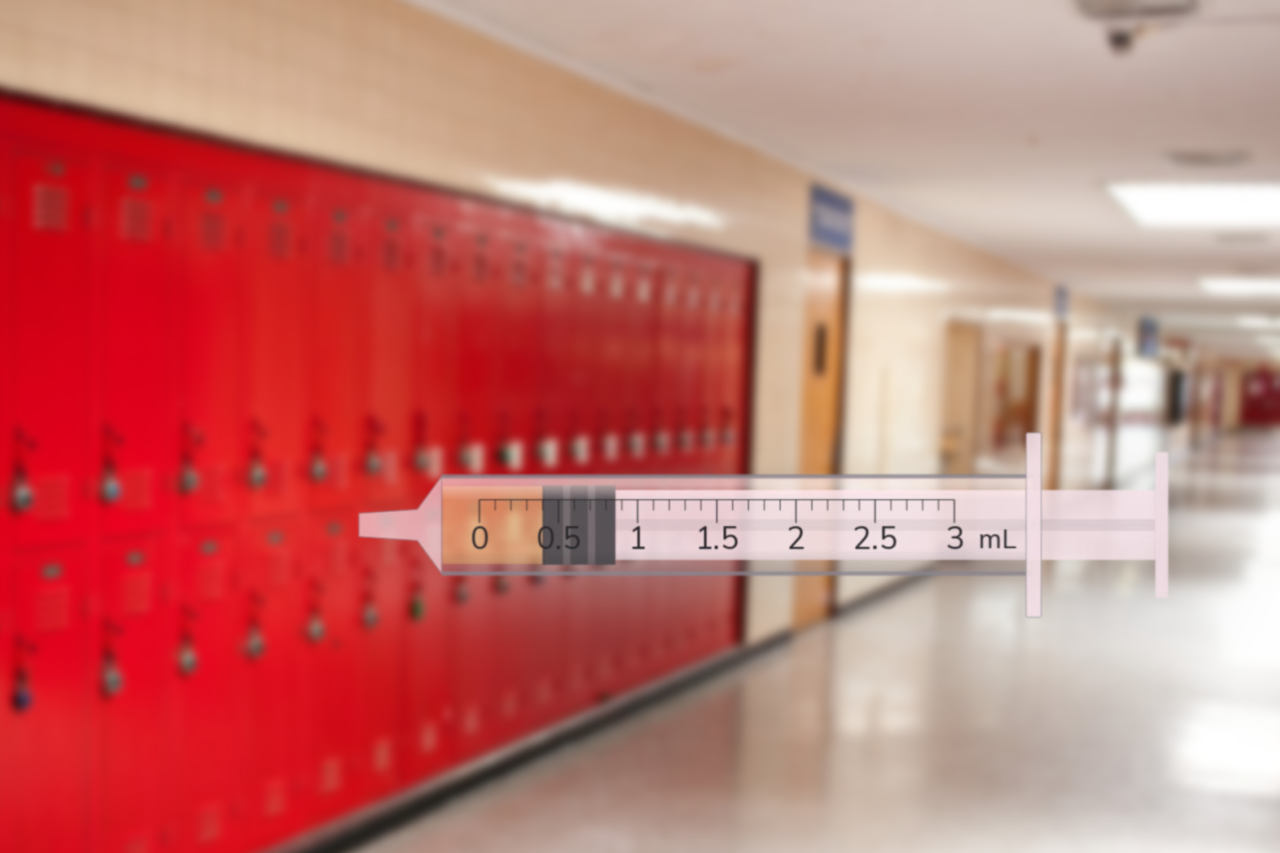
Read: {"value": 0.4, "unit": "mL"}
